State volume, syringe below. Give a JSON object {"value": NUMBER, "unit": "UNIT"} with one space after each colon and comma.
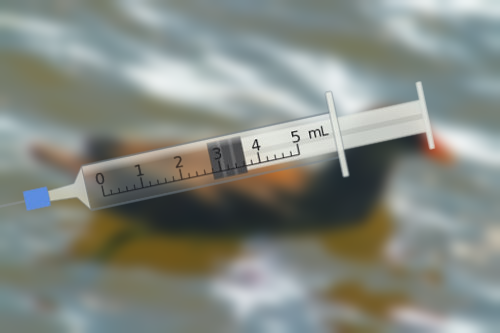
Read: {"value": 2.8, "unit": "mL"}
